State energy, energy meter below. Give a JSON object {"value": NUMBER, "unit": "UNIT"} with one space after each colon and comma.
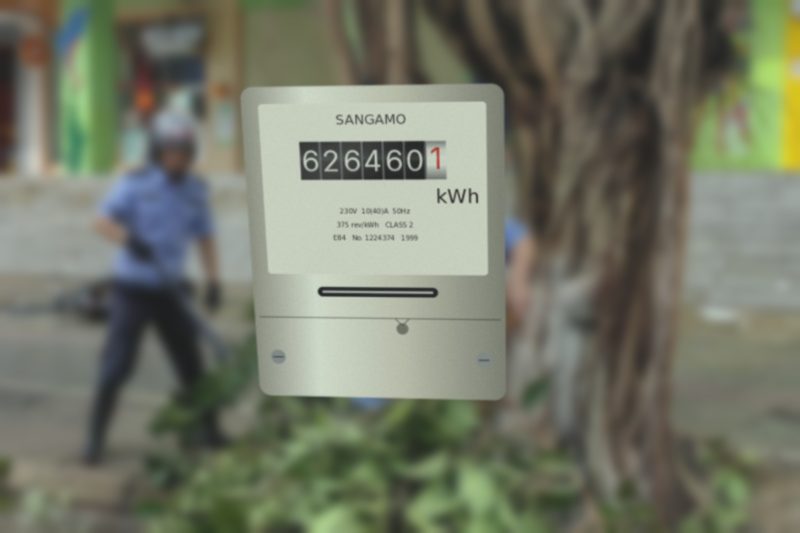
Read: {"value": 626460.1, "unit": "kWh"}
